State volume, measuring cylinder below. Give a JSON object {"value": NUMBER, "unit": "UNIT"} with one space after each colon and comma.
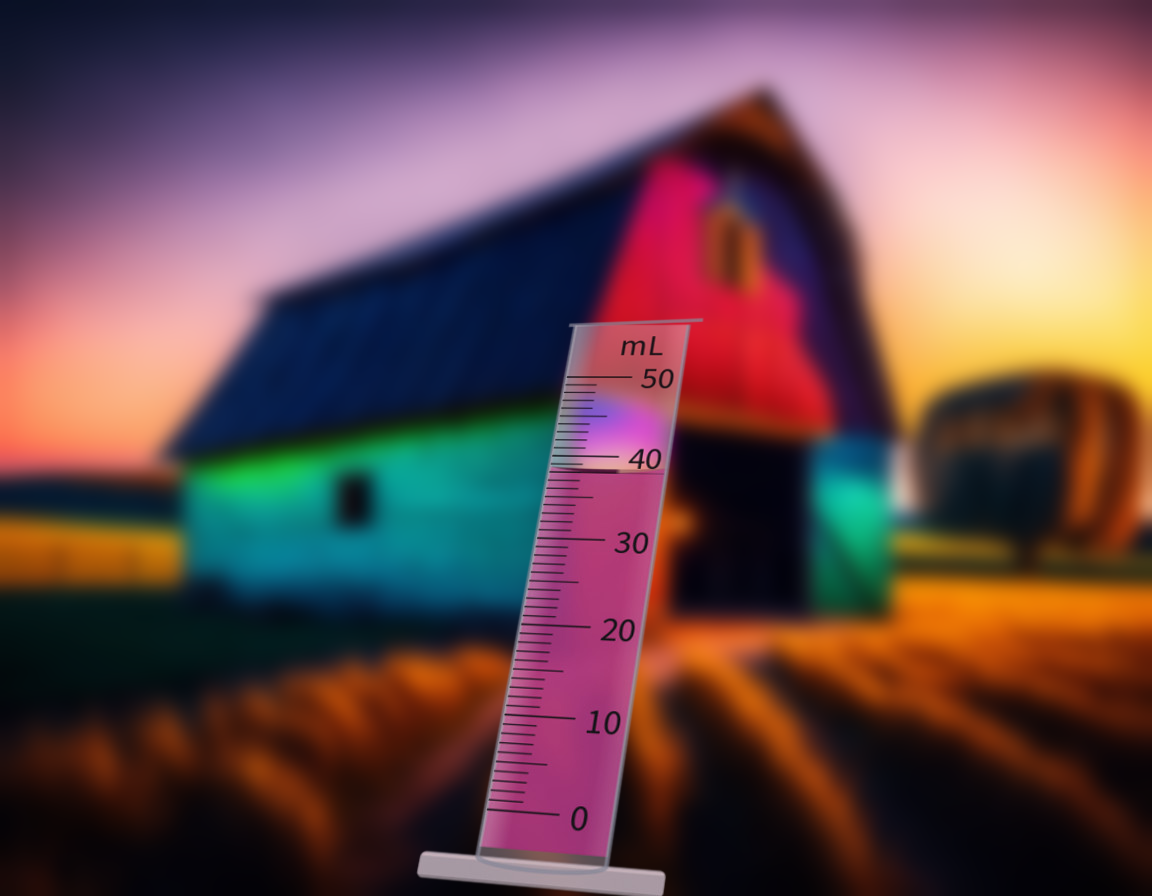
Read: {"value": 38, "unit": "mL"}
